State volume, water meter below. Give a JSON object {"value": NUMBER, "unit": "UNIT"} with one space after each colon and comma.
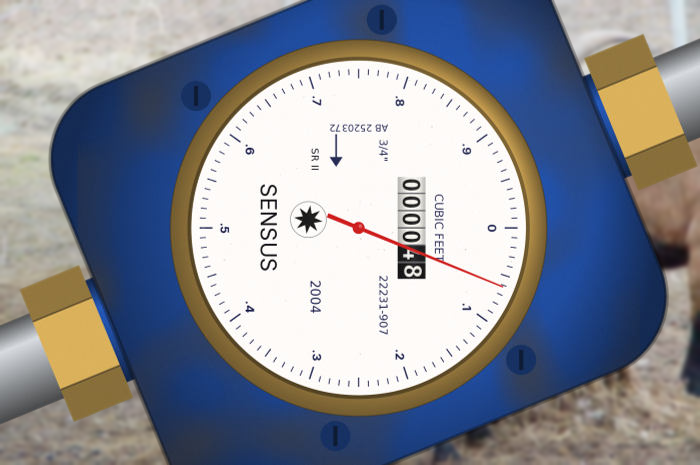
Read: {"value": 48.06, "unit": "ft³"}
